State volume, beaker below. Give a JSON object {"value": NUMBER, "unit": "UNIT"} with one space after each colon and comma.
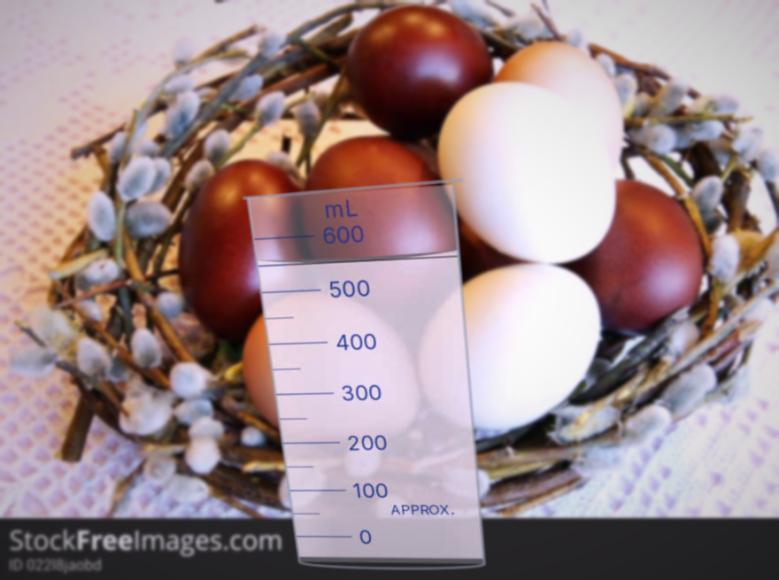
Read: {"value": 550, "unit": "mL"}
